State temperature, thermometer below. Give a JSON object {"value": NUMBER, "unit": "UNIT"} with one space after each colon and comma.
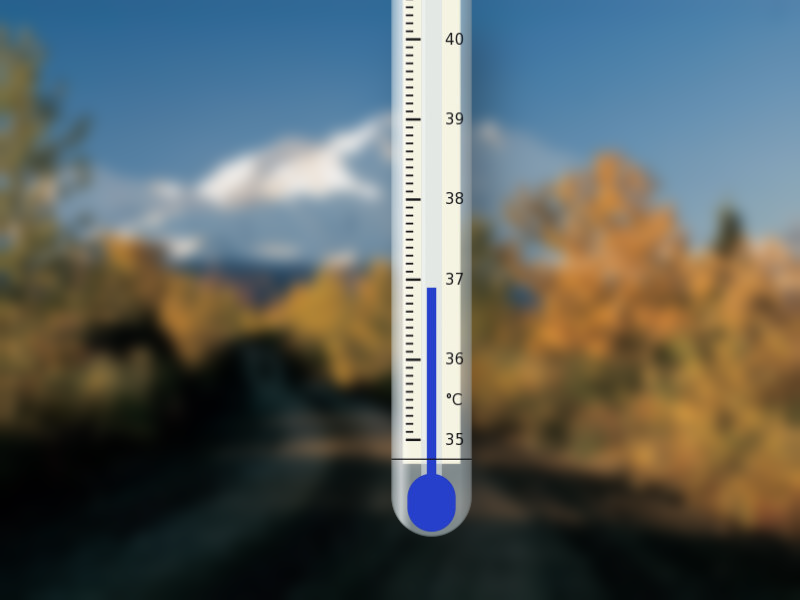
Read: {"value": 36.9, "unit": "°C"}
